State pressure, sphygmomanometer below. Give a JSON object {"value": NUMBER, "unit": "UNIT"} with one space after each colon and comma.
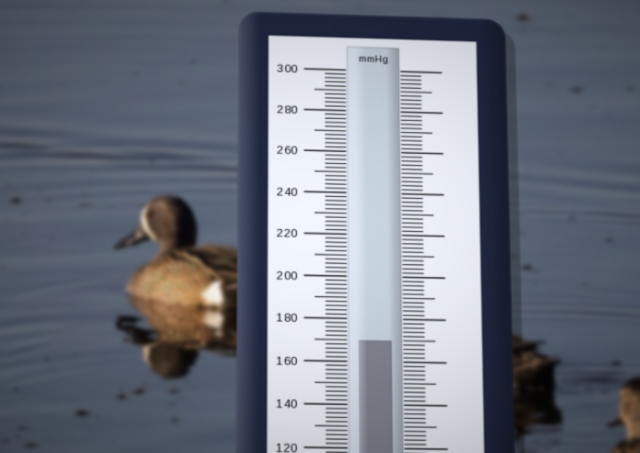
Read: {"value": 170, "unit": "mmHg"}
